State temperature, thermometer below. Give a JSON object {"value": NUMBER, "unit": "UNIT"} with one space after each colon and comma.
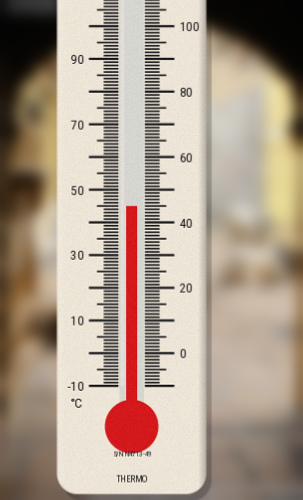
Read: {"value": 45, "unit": "°C"}
